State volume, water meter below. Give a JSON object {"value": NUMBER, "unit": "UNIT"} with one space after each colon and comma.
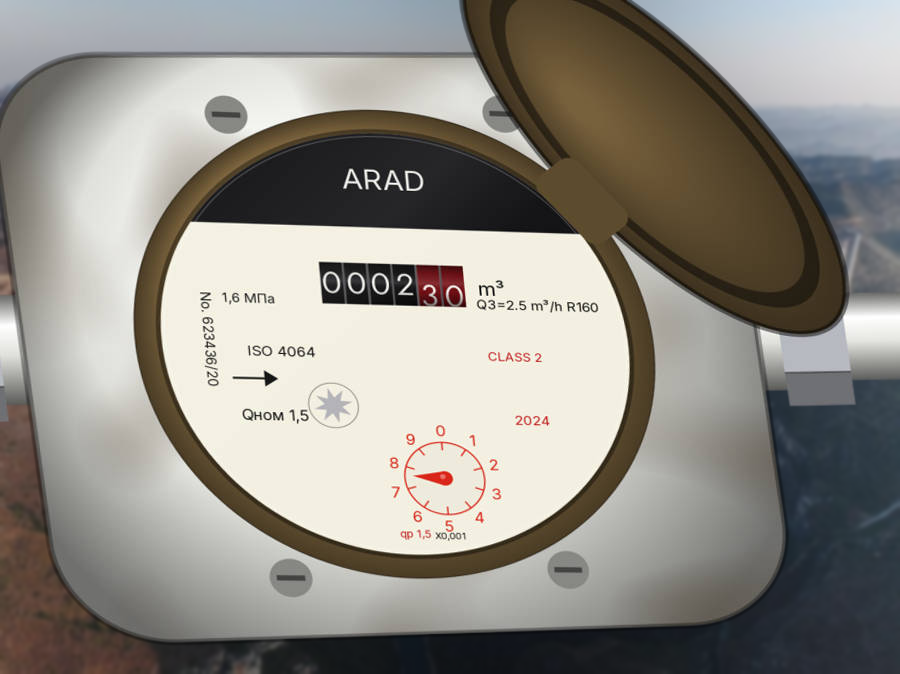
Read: {"value": 2.297, "unit": "m³"}
